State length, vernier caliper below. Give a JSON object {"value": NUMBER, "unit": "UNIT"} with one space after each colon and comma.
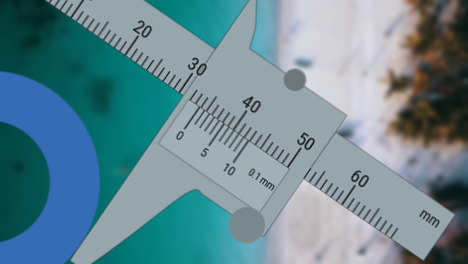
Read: {"value": 33.8, "unit": "mm"}
